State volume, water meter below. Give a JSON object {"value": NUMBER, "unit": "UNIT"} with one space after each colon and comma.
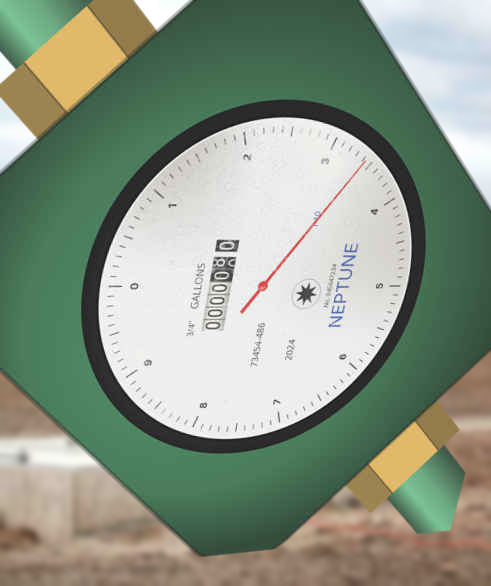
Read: {"value": 83.4, "unit": "gal"}
